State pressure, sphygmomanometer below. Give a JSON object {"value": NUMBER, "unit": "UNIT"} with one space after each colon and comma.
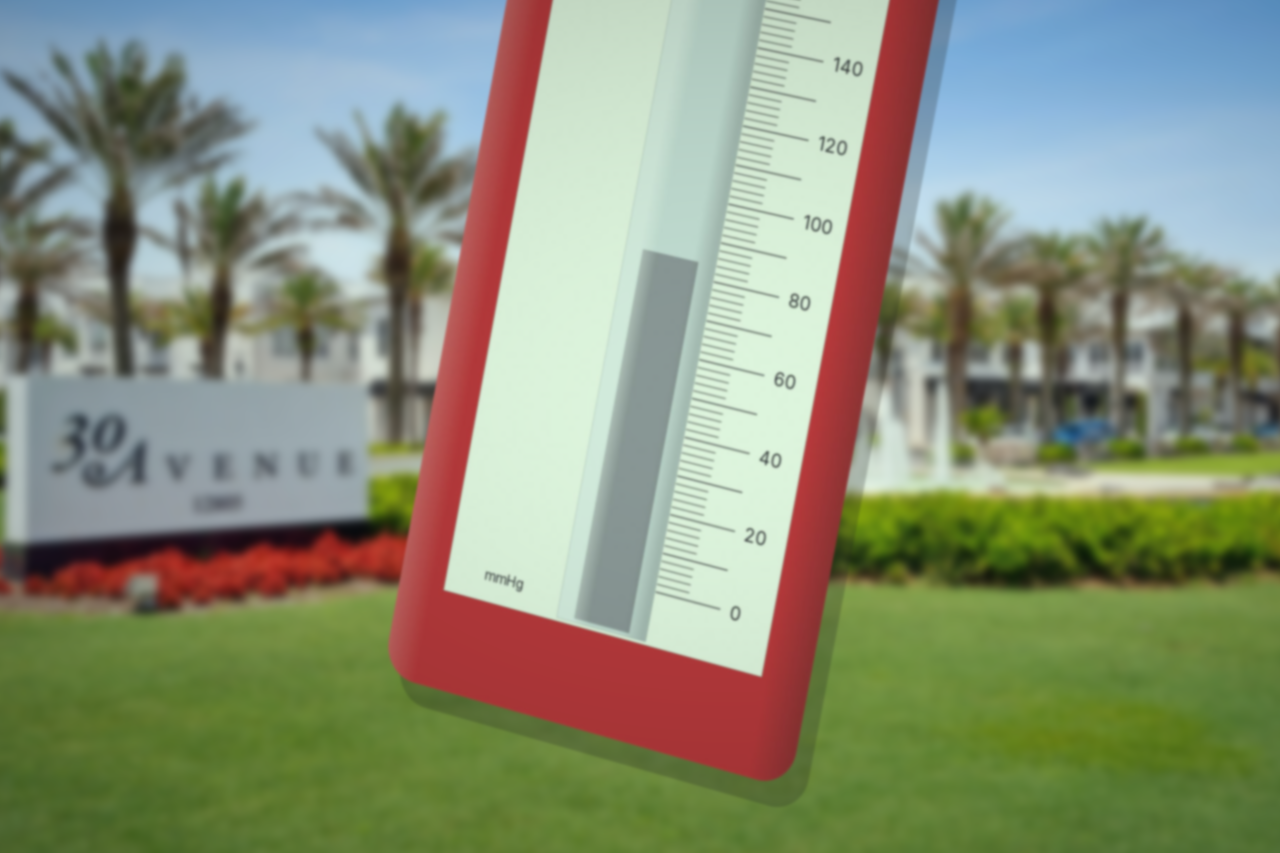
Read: {"value": 84, "unit": "mmHg"}
